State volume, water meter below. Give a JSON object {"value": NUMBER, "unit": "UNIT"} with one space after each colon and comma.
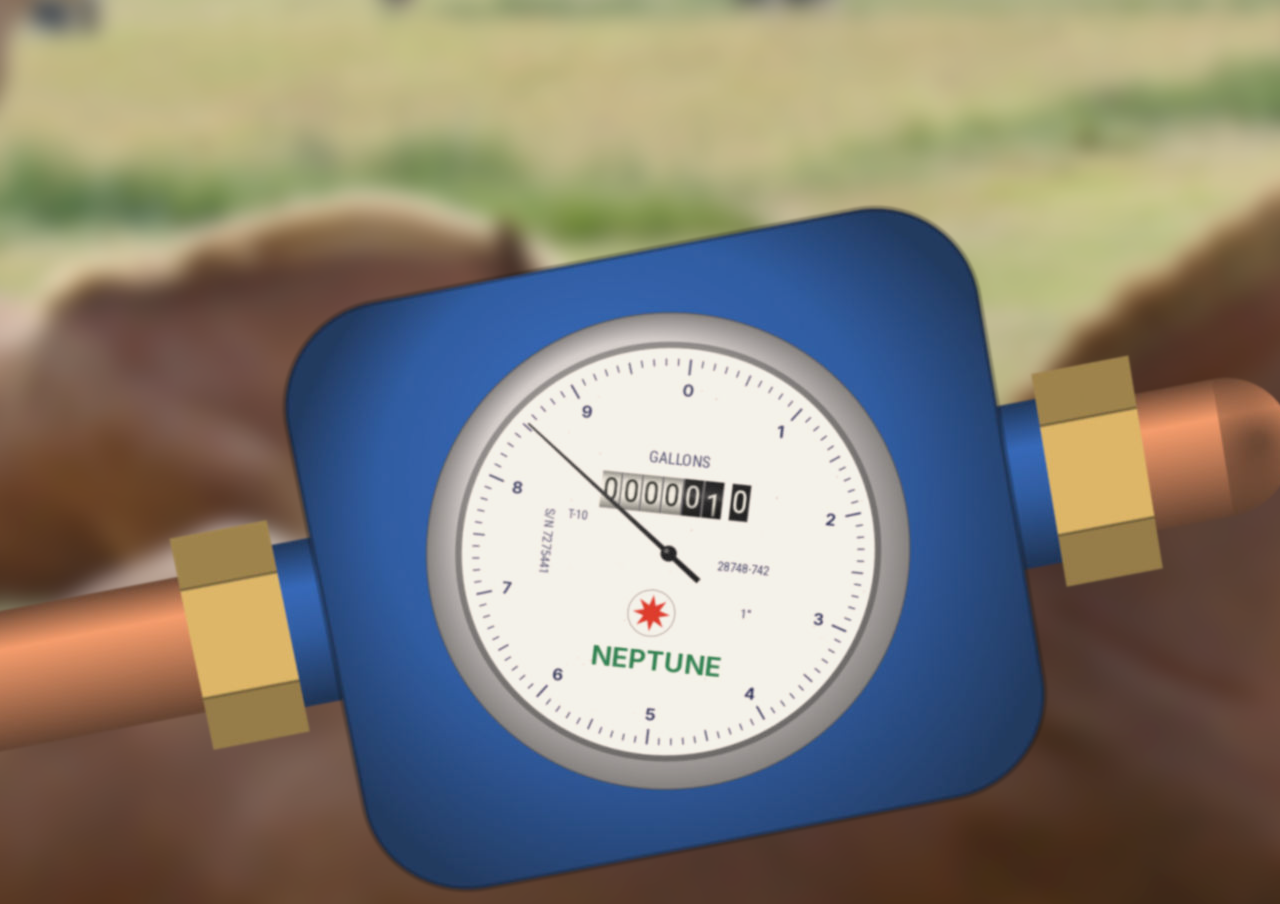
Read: {"value": 8.5, "unit": "gal"}
